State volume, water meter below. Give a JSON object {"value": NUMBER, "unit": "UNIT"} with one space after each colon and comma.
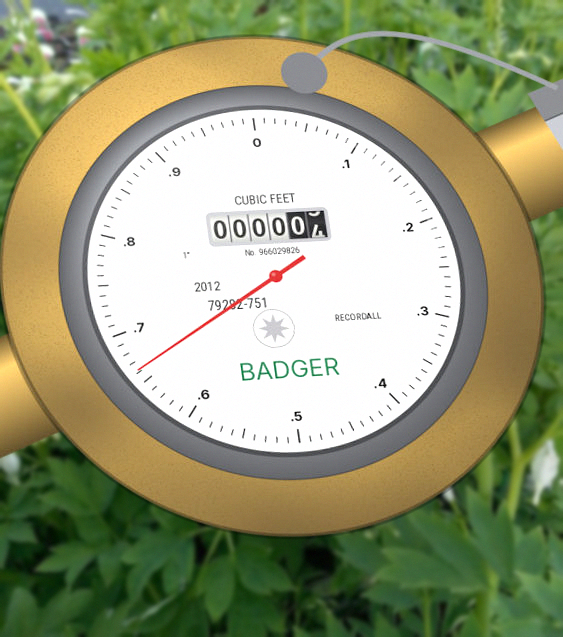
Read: {"value": 3.66, "unit": "ft³"}
